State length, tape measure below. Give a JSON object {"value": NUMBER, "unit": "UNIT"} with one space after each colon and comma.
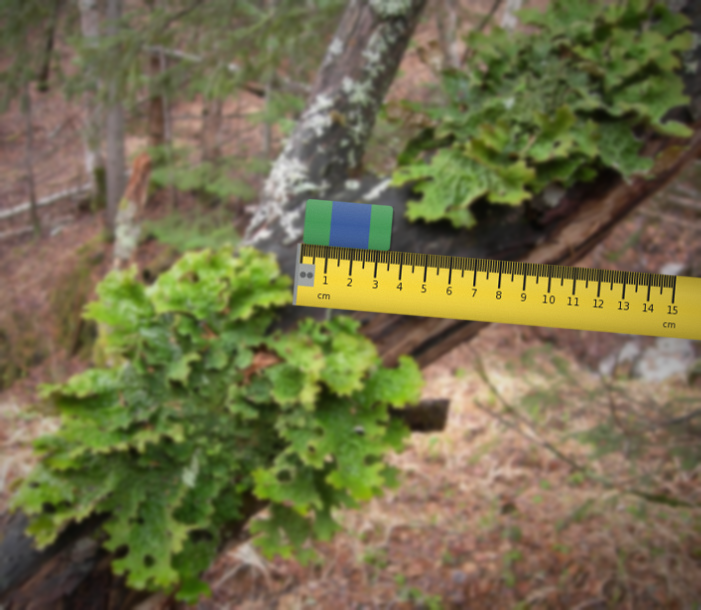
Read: {"value": 3.5, "unit": "cm"}
